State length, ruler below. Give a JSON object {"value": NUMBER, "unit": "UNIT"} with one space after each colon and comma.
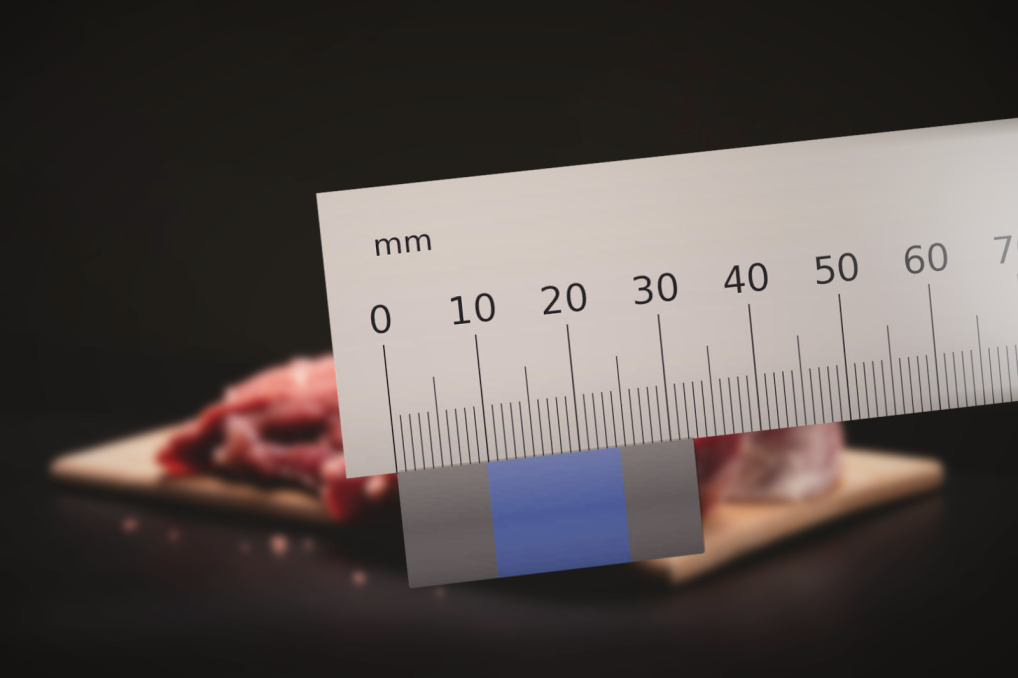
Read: {"value": 32.5, "unit": "mm"}
